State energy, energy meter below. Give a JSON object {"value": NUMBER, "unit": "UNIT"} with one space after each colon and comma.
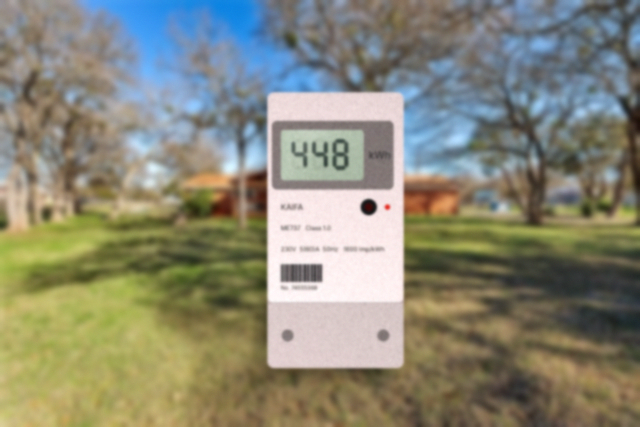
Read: {"value": 448, "unit": "kWh"}
